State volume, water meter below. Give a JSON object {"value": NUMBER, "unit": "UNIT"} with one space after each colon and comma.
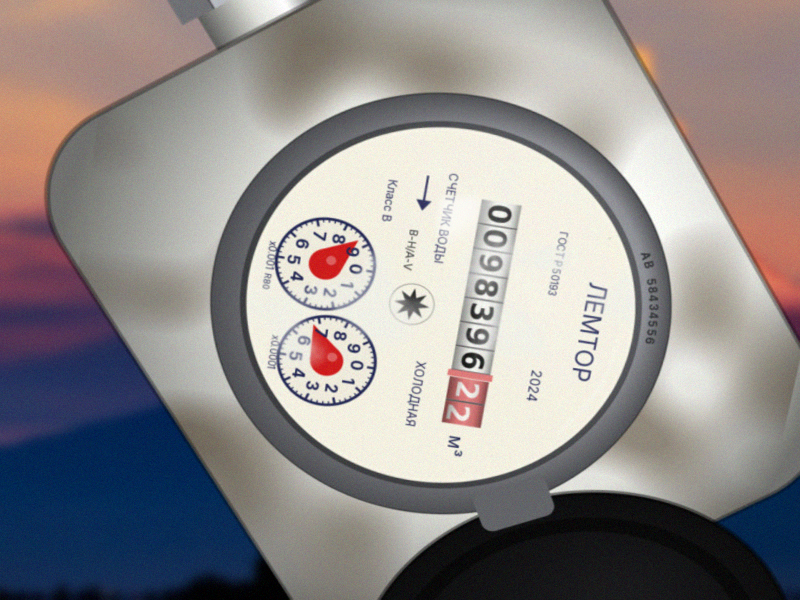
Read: {"value": 98396.2186, "unit": "m³"}
